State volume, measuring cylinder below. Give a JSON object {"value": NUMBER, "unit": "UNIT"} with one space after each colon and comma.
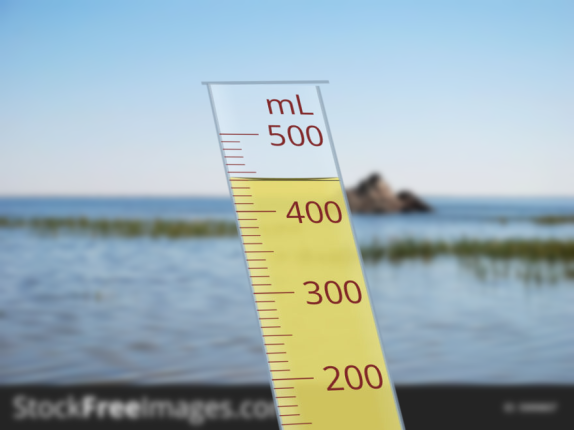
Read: {"value": 440, "unit": "mL"}
